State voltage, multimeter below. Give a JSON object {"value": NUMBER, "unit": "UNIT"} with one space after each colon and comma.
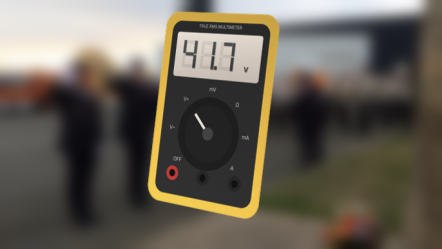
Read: {"value": 41.7, "unit": "V"}
